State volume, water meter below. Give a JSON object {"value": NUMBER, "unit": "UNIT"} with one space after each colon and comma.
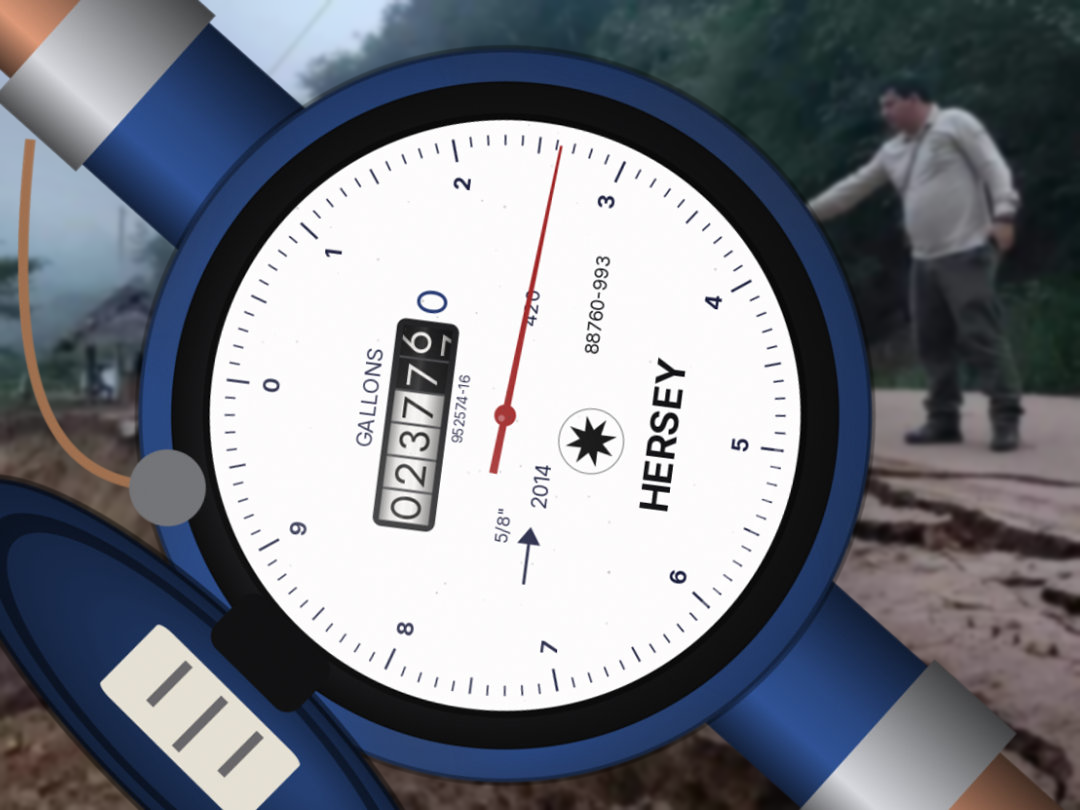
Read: {"value": 237762.6, "unit": "gal"}
